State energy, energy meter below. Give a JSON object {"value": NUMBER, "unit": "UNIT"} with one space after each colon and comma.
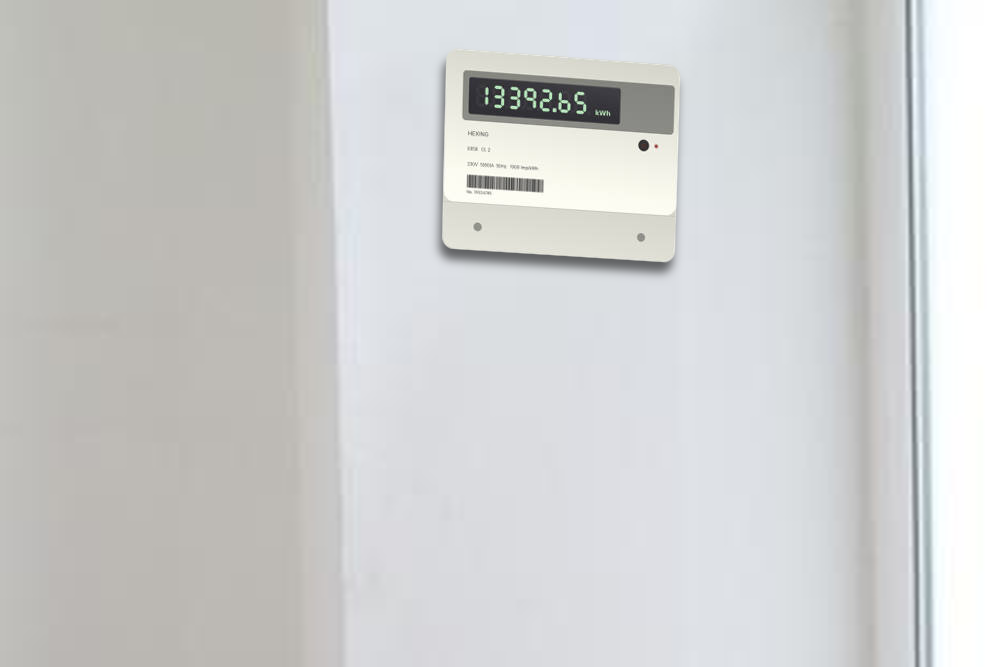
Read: {"value": 13392.65, "unit": "kWh"}
